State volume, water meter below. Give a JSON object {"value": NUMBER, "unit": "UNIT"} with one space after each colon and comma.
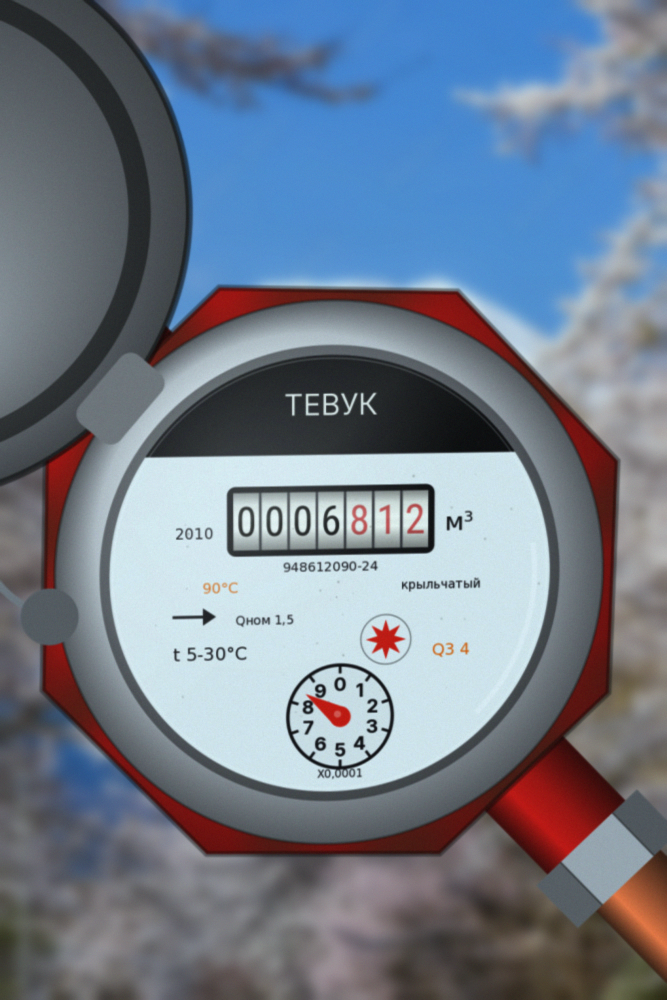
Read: {"value": 6.8128, "unit": "m³"}
